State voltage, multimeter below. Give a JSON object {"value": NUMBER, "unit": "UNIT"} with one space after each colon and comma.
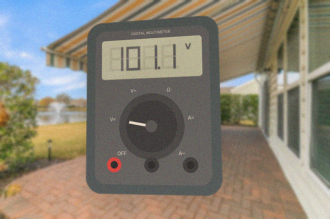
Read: {"value": 101.1, "unit": "V"}
